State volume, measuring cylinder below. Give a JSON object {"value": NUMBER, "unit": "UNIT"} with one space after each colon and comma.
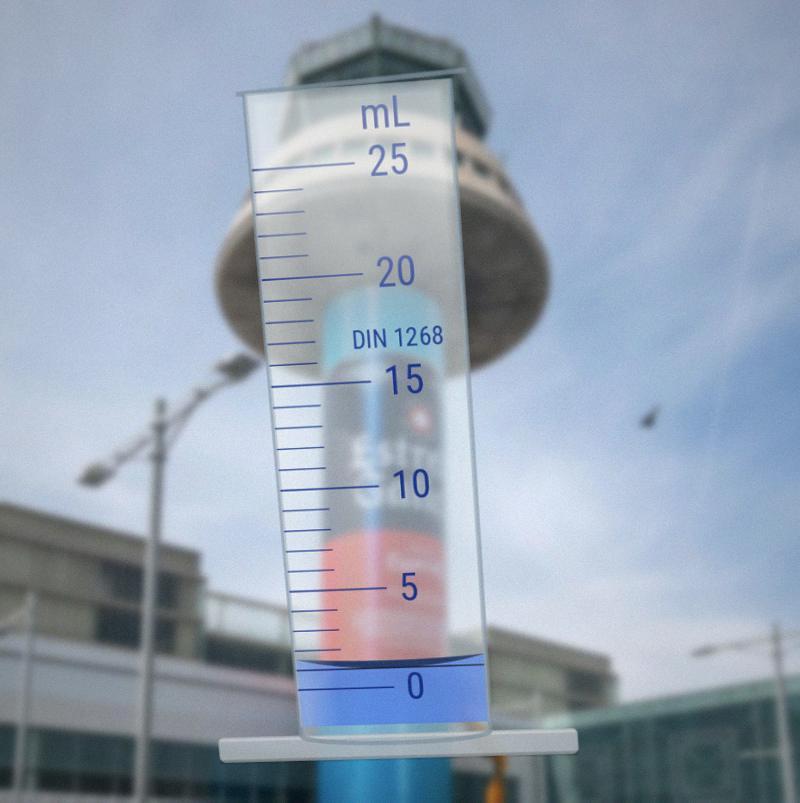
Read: {"value": 1, "unit": "mL"}
